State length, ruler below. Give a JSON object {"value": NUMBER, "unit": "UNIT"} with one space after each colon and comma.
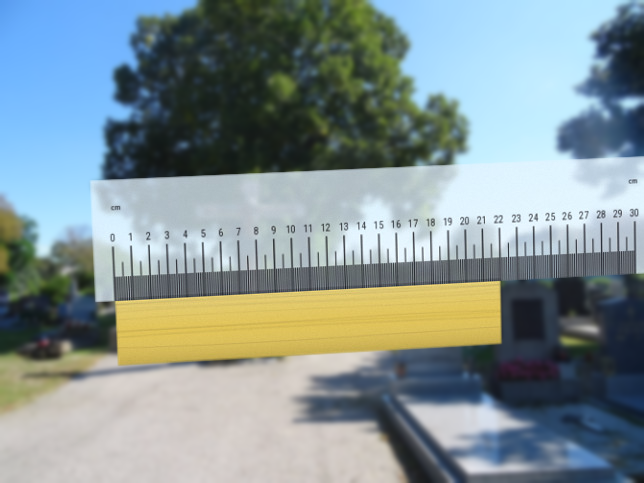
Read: {"value": 22, "unit": "cm"}
